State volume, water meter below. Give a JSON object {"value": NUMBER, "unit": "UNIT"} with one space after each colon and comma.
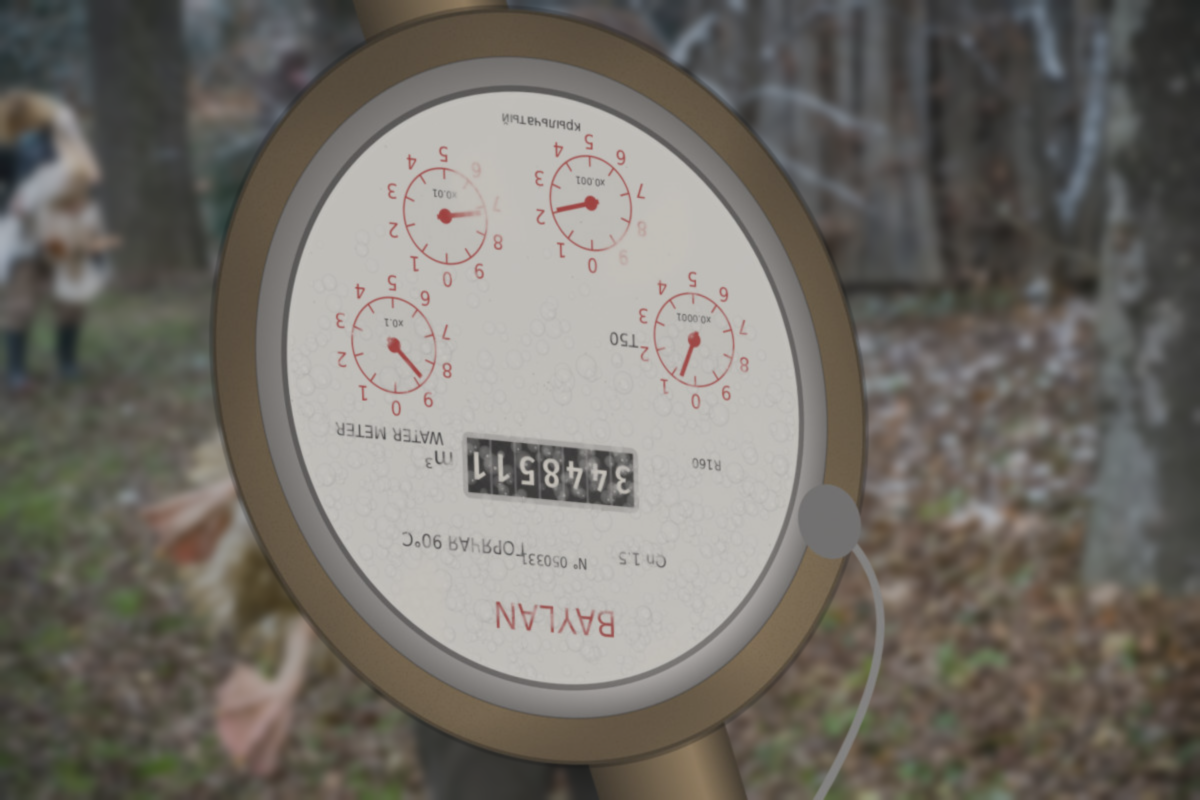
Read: {"value": 3448511.8720, "unit": "m³"}
